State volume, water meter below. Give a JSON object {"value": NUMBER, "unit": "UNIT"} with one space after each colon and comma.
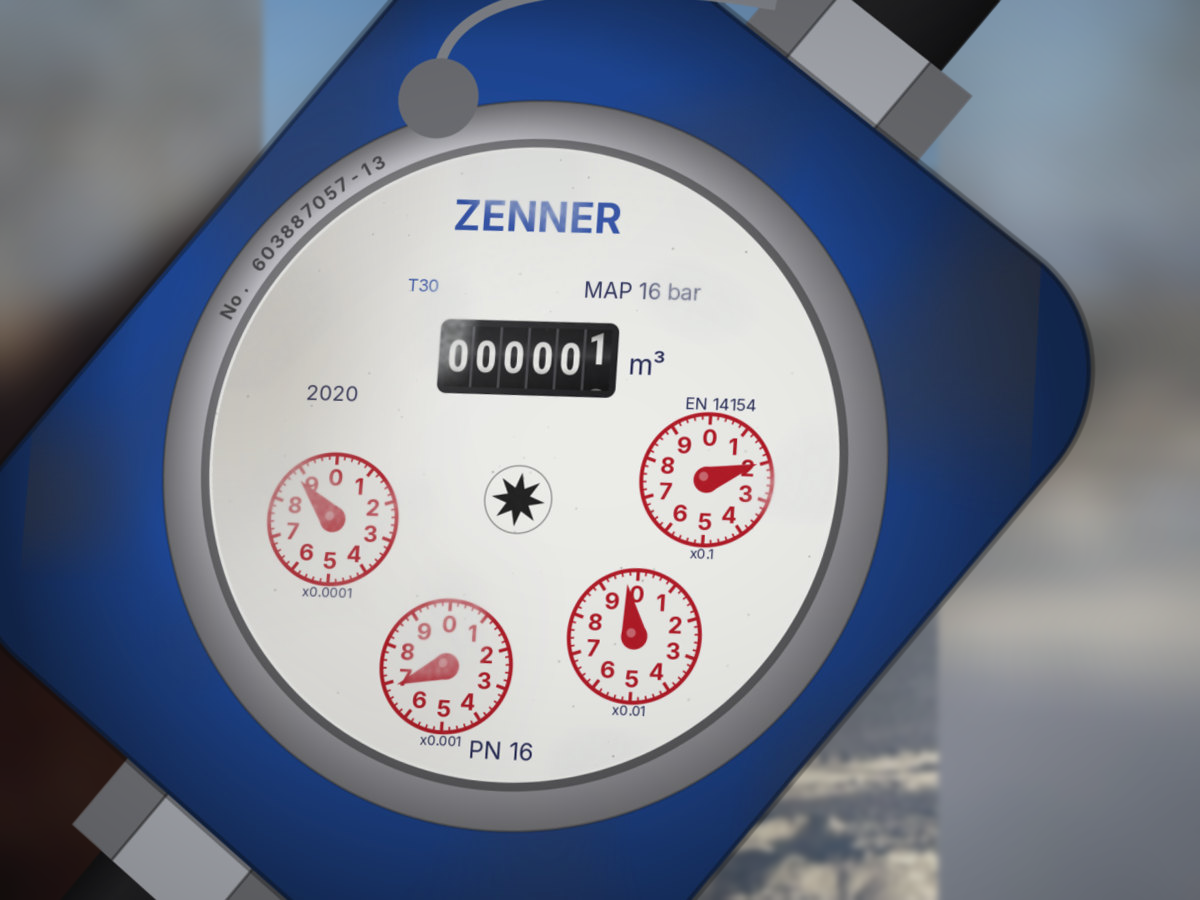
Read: {"value": 1.1968, "unit": "m³"}
